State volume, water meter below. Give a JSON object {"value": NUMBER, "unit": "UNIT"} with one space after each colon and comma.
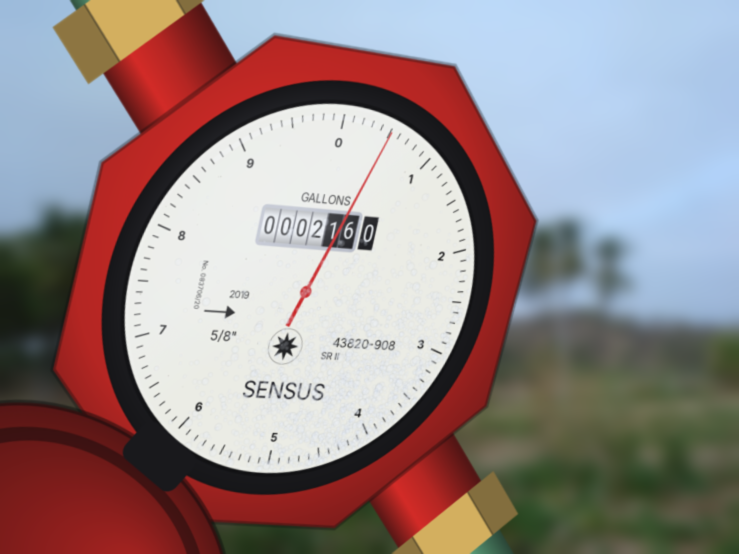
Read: {"value": 2160.5, "unit": "gal"}
